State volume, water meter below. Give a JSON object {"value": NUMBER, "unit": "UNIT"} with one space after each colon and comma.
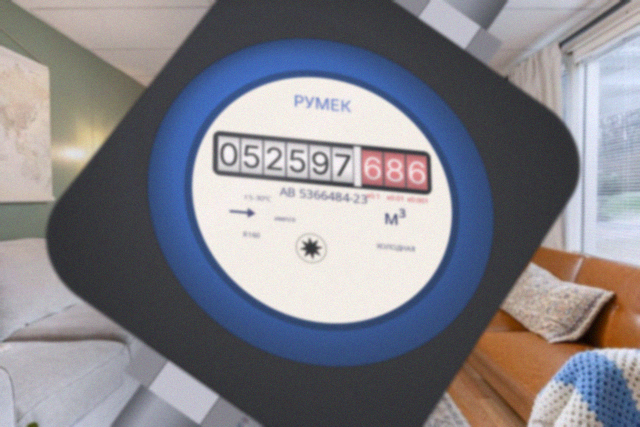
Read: {"value": 52597.686, "unit": "m³"}
